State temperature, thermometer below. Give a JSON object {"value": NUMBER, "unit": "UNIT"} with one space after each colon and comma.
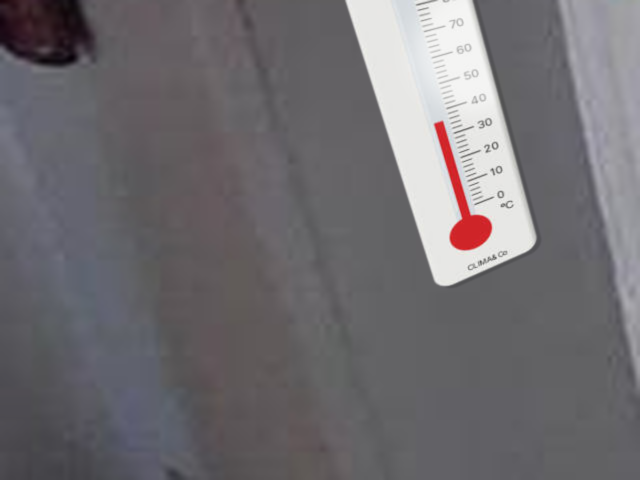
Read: {"value": 36, "unit": "°C"}
